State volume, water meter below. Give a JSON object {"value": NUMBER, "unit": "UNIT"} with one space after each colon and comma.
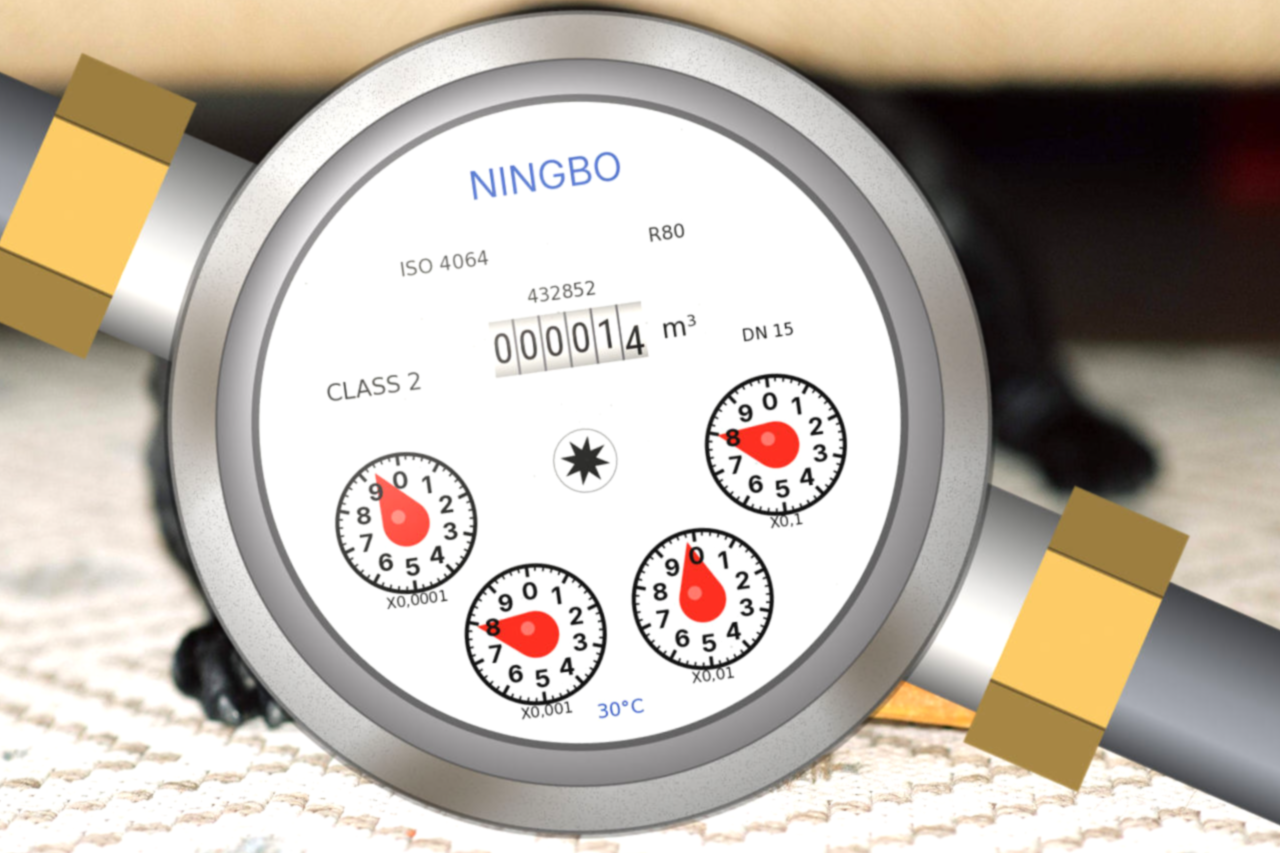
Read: {"value": 13.7979, "unit": "m³"}
